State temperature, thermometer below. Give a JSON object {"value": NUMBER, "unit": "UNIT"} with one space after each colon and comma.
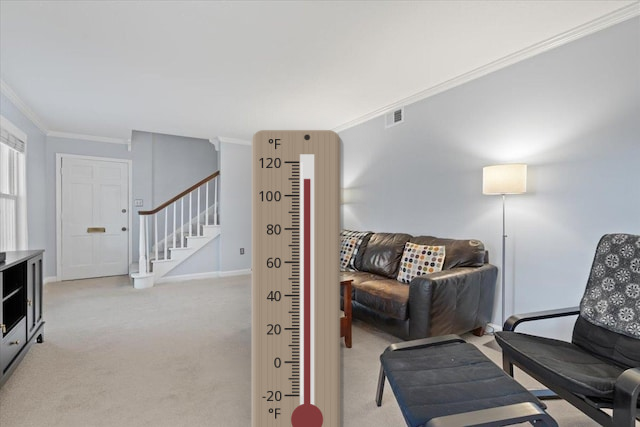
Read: {"value": 110, "unit": "°F"}
